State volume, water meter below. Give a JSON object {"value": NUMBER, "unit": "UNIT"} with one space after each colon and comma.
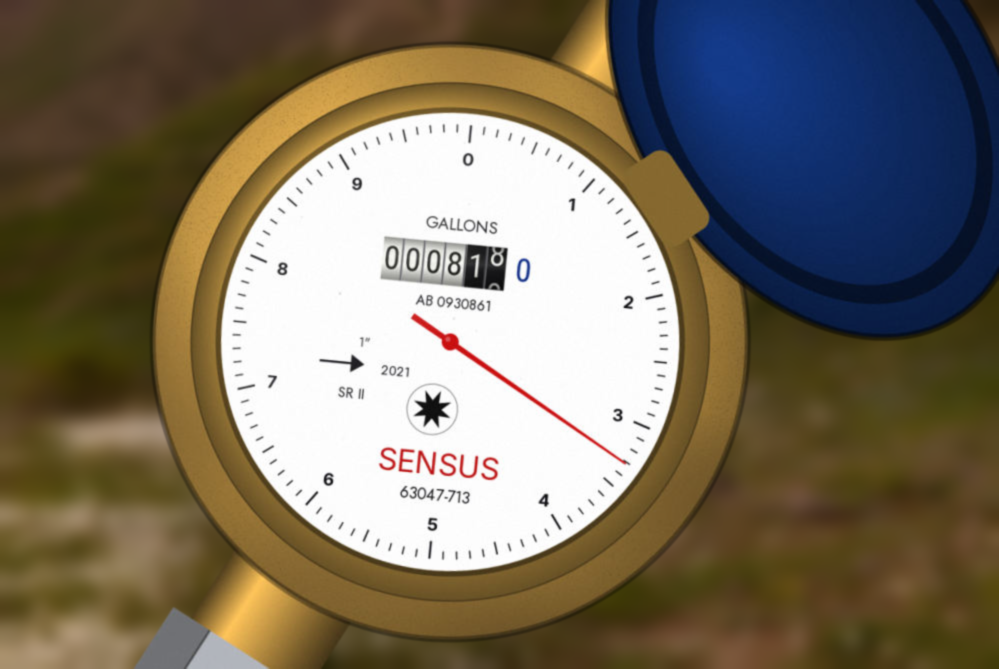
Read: {"value": 8183.3, "unit": "gal"}
